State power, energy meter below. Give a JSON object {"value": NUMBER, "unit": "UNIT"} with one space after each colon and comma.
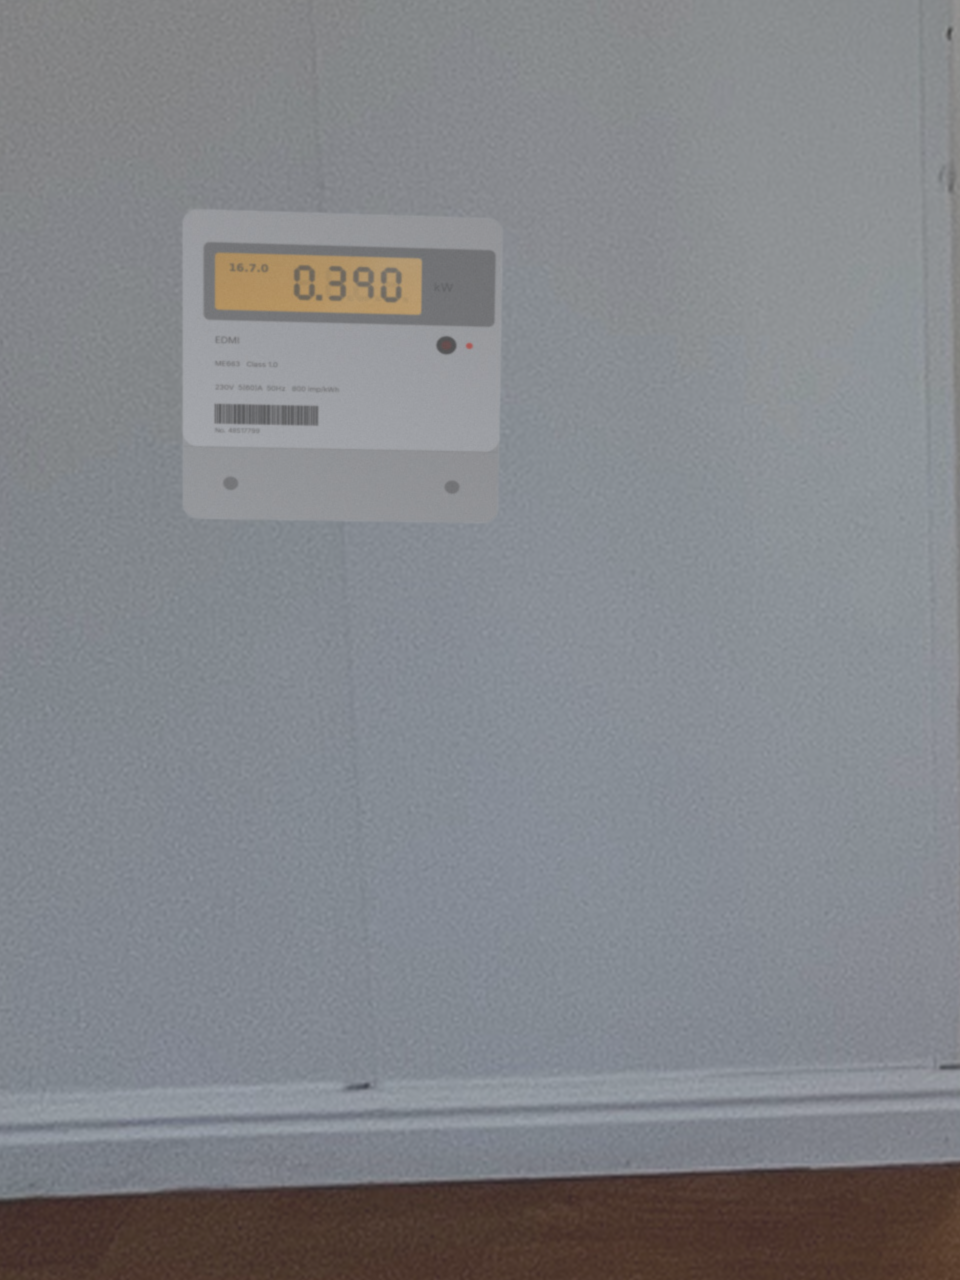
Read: {"value": 0.390, "unit": "kW"}
